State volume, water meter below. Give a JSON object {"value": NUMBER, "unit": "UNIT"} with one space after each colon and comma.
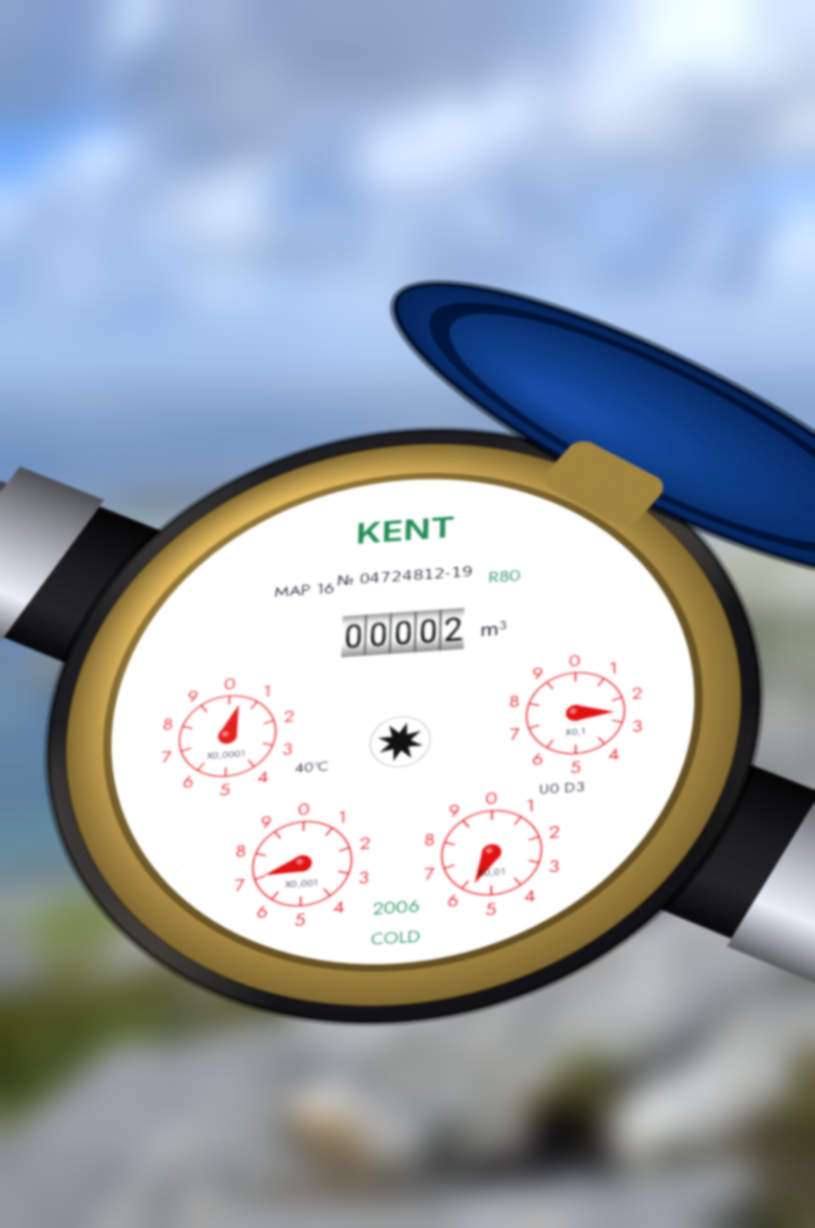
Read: {"value": 2.2570, "unit": "m³"}
